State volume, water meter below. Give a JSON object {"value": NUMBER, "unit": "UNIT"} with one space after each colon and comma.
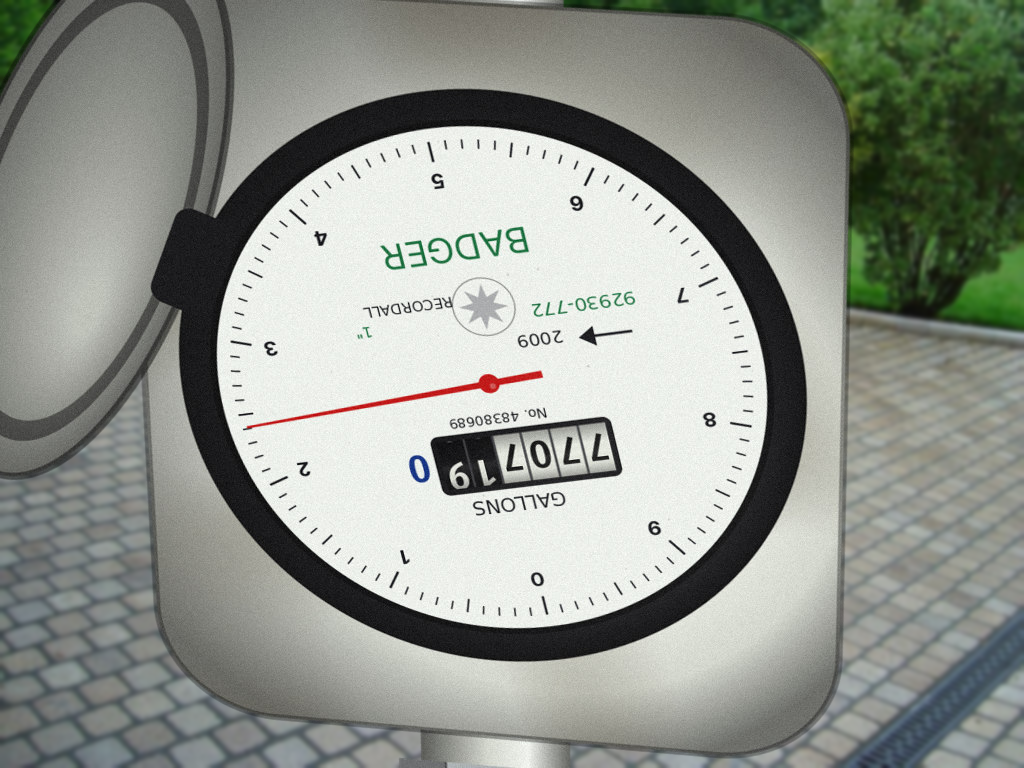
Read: {"value": 7707192.4, "unit": "gal"}
